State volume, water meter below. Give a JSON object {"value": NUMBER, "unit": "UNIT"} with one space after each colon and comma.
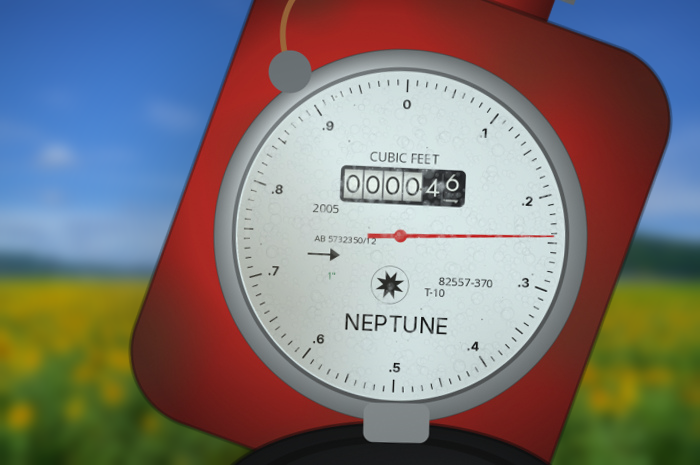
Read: {"value": 46.24, "unit": "ft³"}
